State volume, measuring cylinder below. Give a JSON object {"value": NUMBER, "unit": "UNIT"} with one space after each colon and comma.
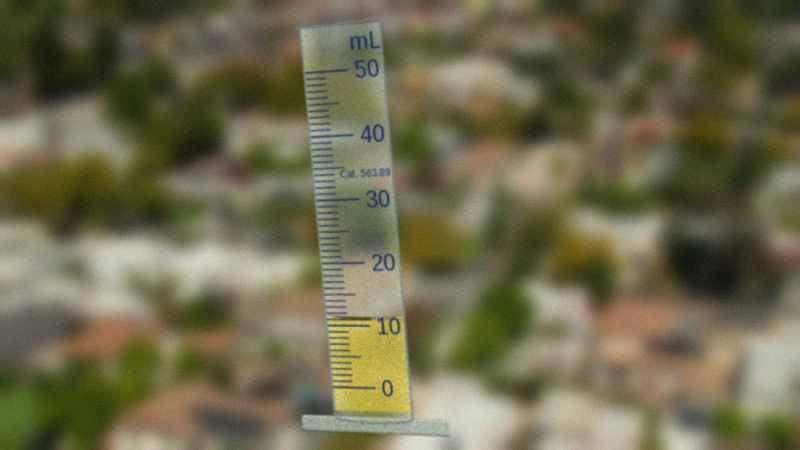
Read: {"value": 11, "unit": "mL"}
